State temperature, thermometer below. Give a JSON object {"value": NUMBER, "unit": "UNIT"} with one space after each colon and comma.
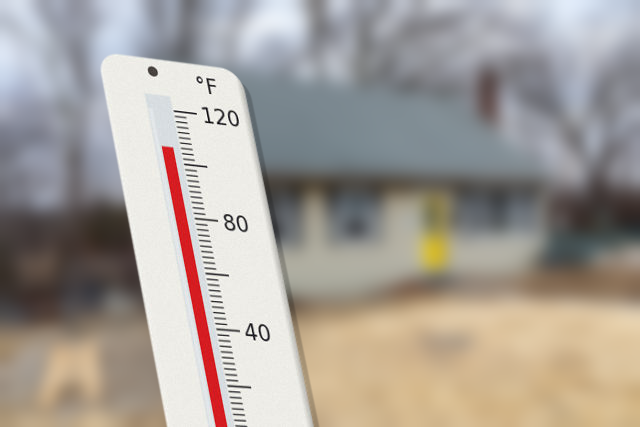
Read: {"value": 106, "unit": "°F"}
